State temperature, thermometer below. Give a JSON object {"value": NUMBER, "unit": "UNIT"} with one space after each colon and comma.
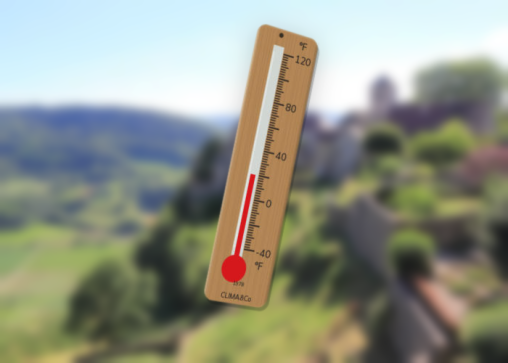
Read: {"value": 20, "unit": "°F"}
